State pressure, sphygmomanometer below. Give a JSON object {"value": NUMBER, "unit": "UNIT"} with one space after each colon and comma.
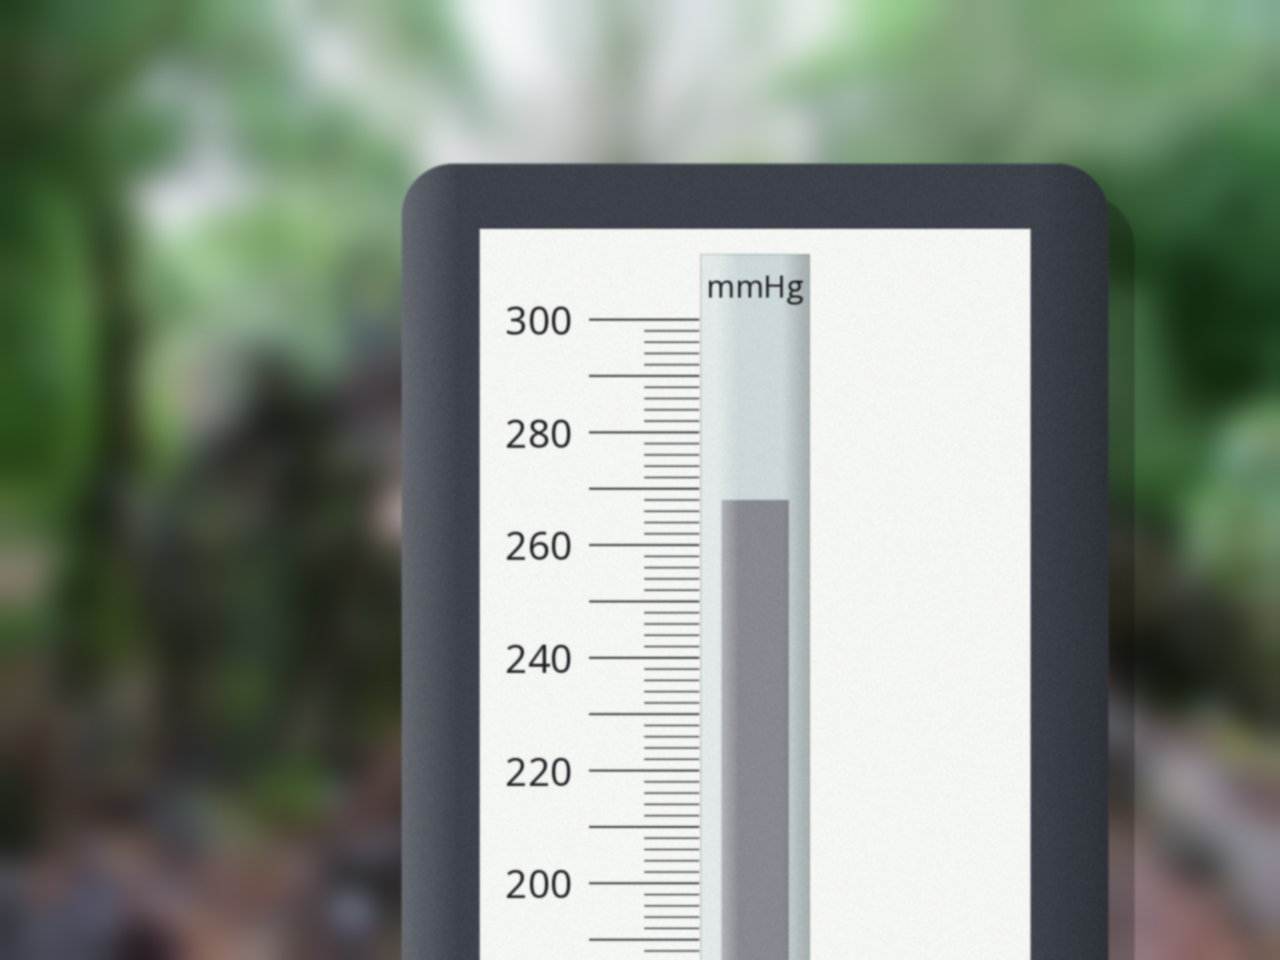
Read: {"value": 268, "unit": "mmHg"}
